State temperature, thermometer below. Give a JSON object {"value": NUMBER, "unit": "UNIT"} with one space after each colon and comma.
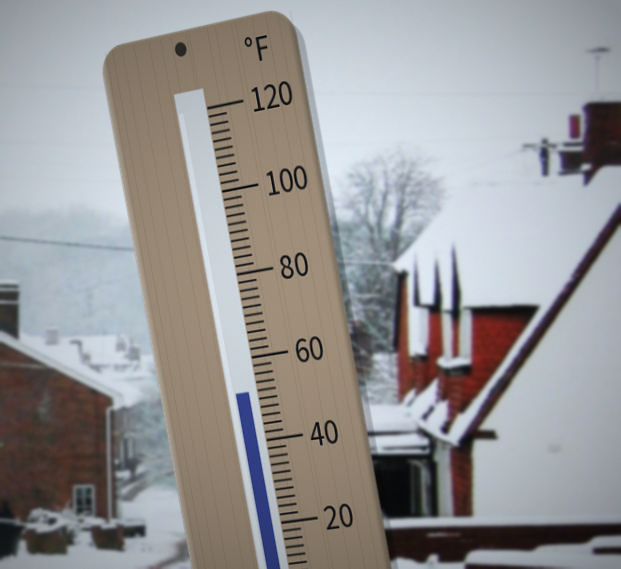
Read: {"value": 52, "unit": "°F"}
